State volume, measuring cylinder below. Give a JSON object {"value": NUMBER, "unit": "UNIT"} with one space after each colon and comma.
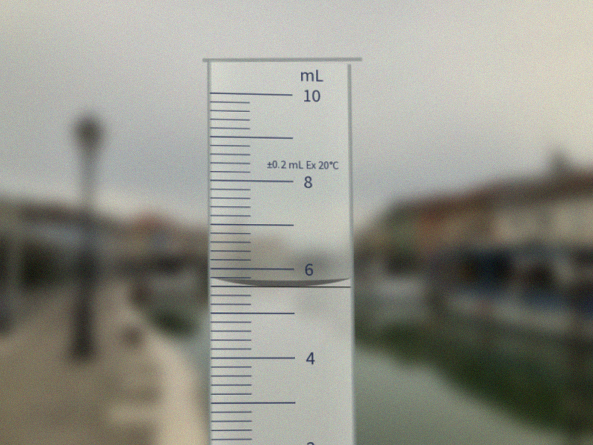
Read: {"value": 5.6, "unit": "mL"}
